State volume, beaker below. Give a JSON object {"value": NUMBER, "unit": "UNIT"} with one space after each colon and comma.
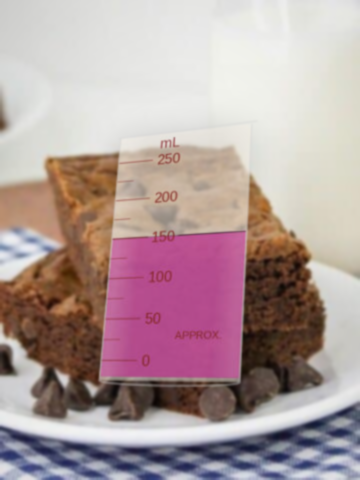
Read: {"value": 150, "unit": "mL"}
